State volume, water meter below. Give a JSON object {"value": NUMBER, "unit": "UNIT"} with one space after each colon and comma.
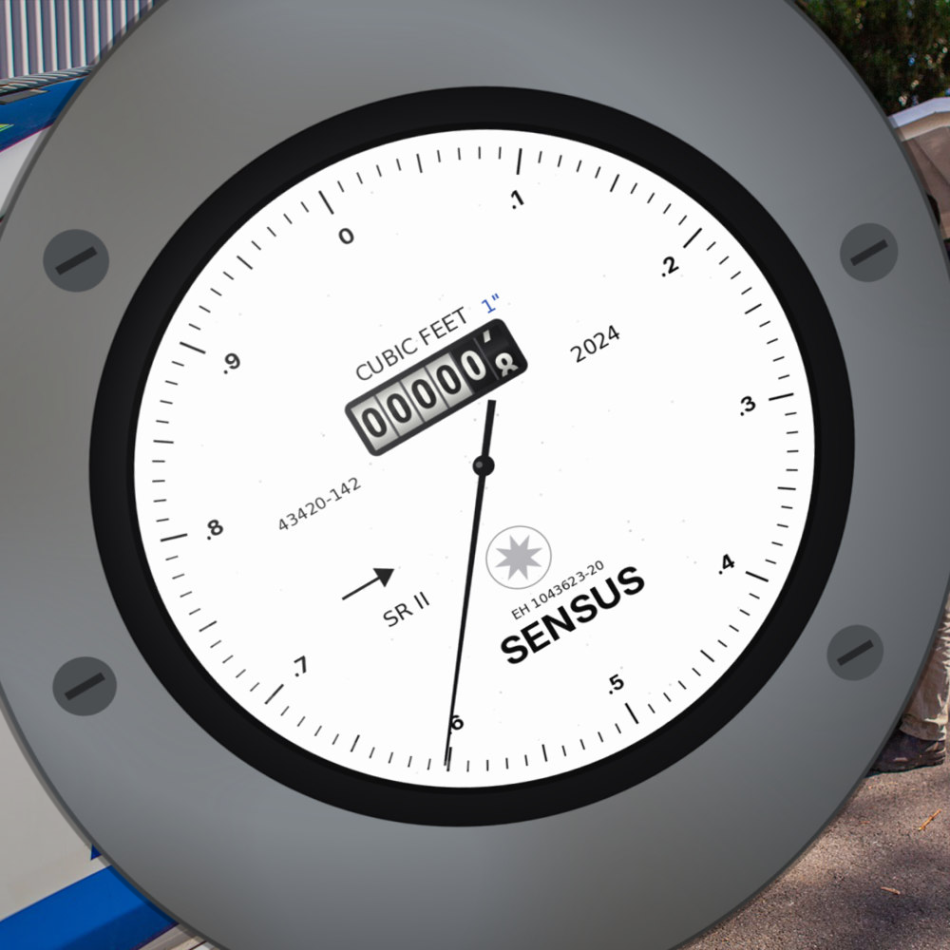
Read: {"value": 7.60, "unit": "ft³"}
